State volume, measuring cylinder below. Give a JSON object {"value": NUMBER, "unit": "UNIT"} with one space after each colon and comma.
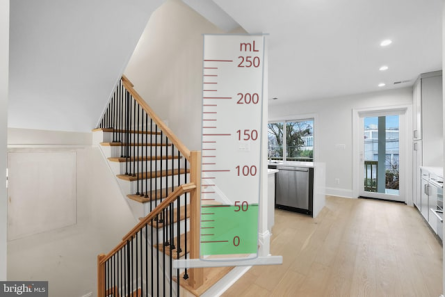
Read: {"value": 50, "unit": "mL"}
